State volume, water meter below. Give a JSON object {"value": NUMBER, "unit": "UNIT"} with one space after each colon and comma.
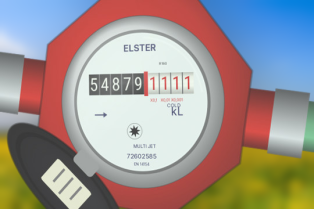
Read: {"value": 54879.1111, "unit": "kL"}
